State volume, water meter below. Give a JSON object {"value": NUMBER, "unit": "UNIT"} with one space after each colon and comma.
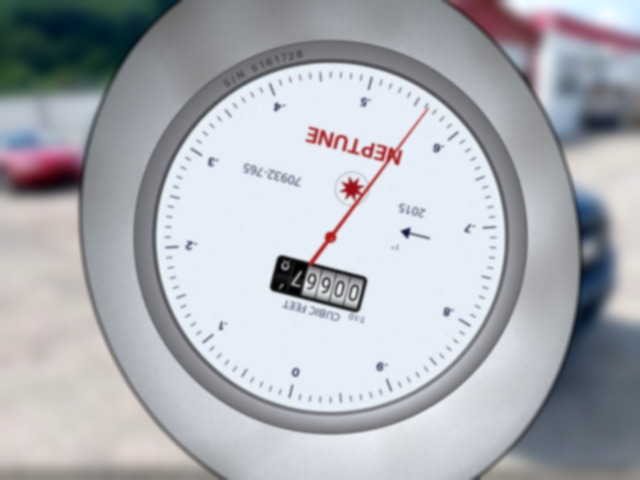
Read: {"value": 6677.56, "unit": "ft³"}
